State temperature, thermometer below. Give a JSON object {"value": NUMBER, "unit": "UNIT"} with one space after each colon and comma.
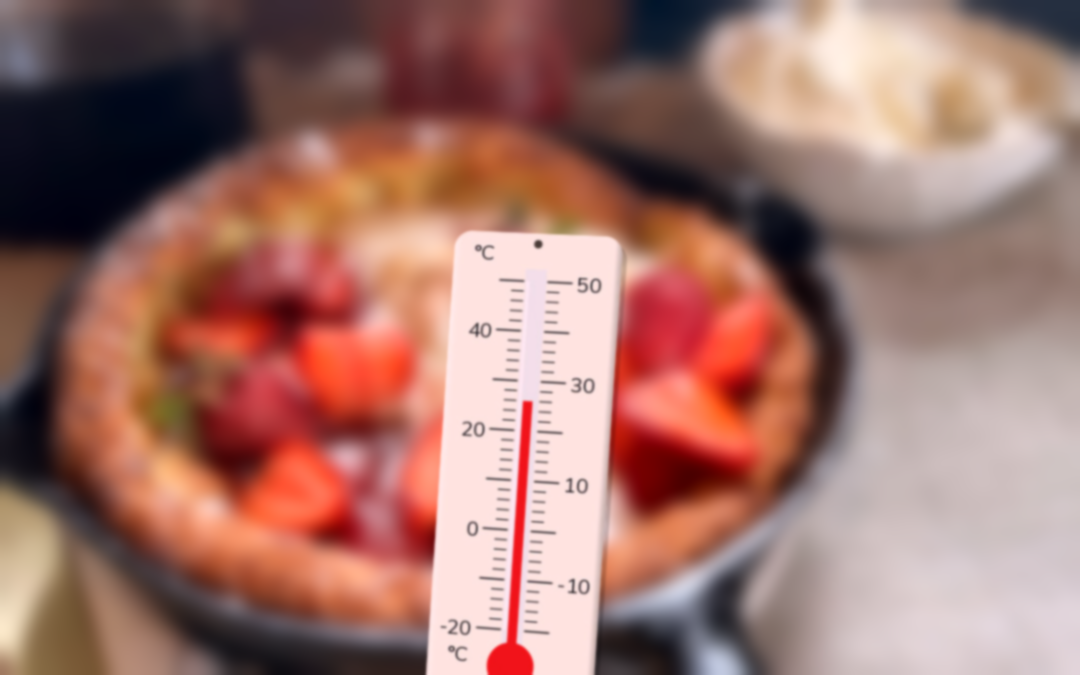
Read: {"value": 26, "unit": "°C"}
